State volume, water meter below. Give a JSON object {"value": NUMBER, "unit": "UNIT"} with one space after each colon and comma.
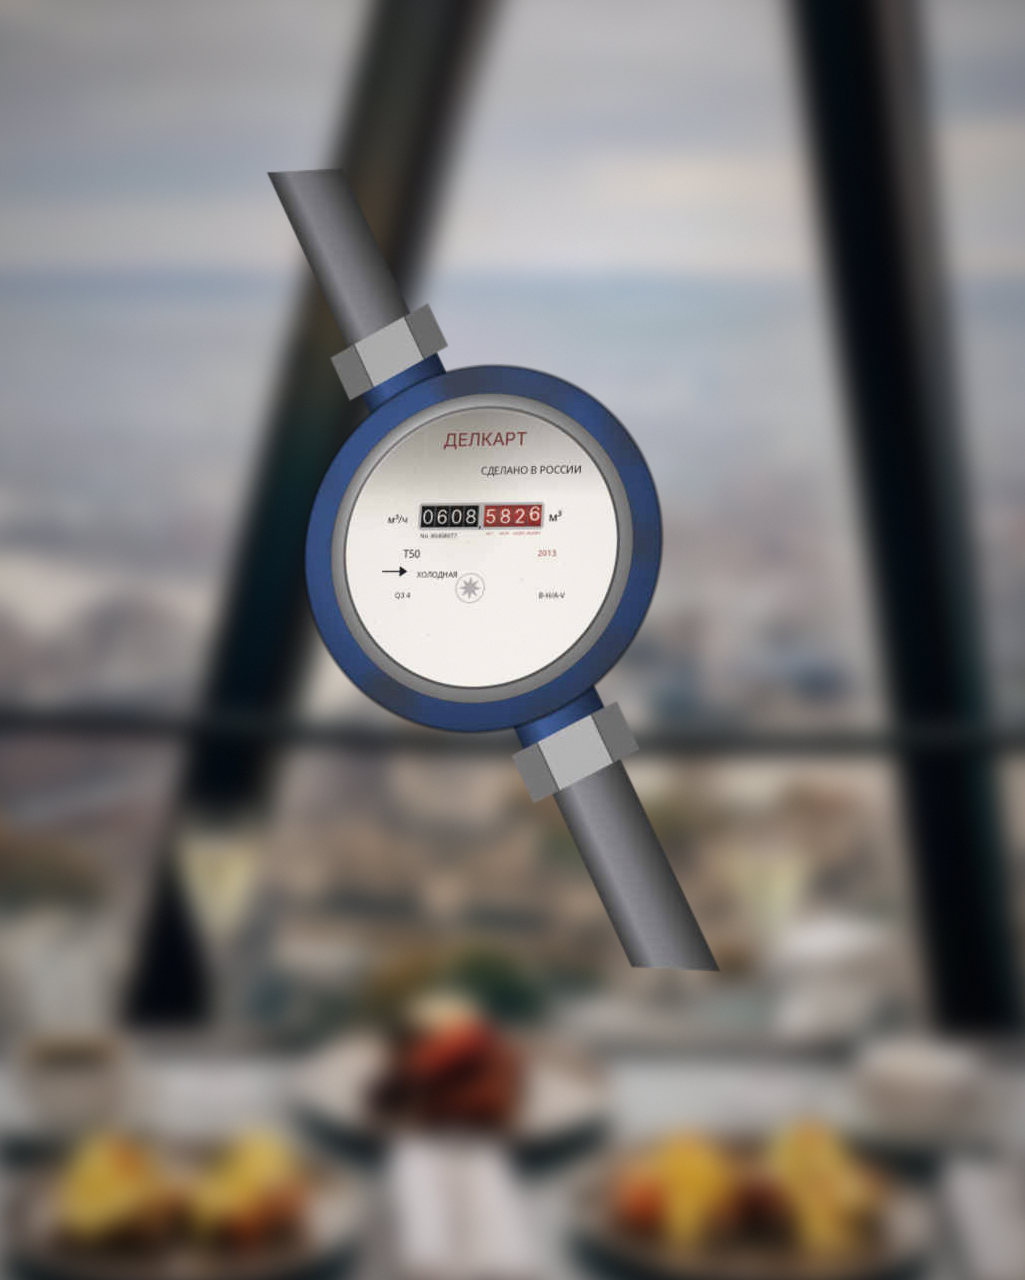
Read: {"value": 608.5826, "unit": "m³"}
